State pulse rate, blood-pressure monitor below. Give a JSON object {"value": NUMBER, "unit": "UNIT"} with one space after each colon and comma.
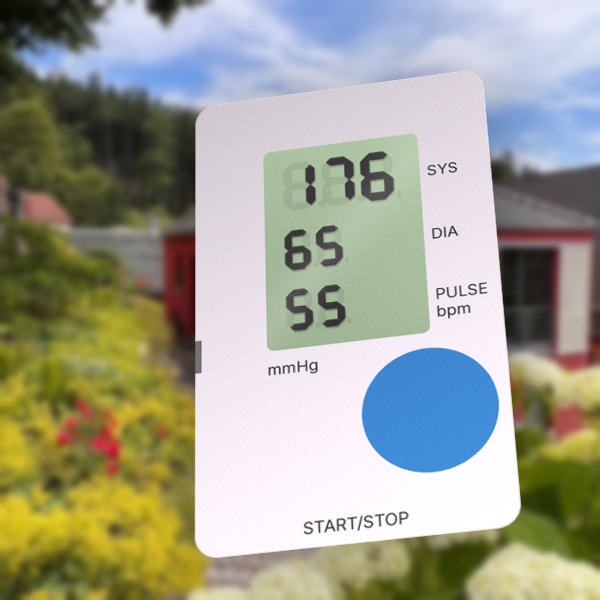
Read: {"value": 55, "unit": "bpm"}
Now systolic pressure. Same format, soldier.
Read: {"value": 176, "unit": "mmHg"}
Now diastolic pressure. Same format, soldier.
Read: {"value": 65, "unit": "mmHg"}
